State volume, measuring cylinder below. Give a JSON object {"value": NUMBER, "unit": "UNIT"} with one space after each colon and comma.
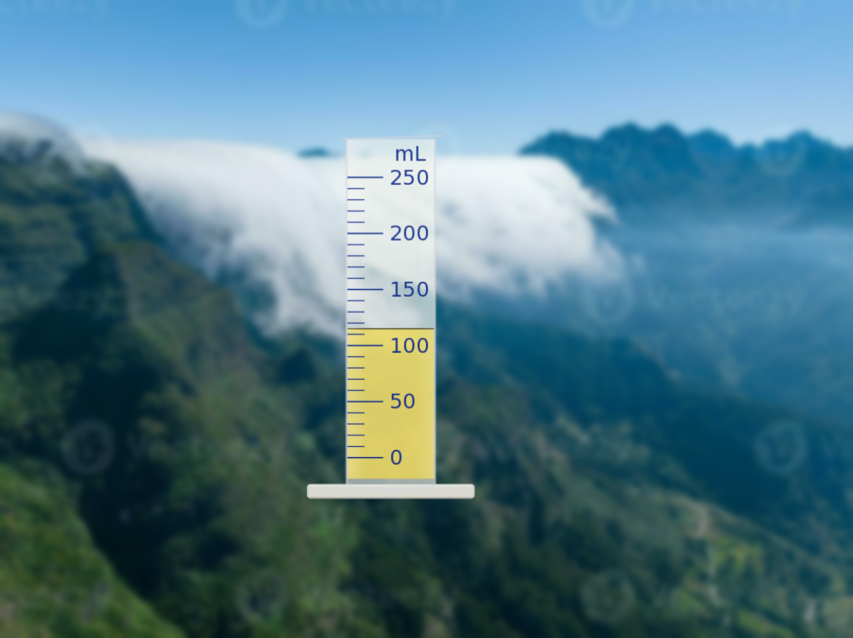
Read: {"value": 115, "unit": "mL"}
